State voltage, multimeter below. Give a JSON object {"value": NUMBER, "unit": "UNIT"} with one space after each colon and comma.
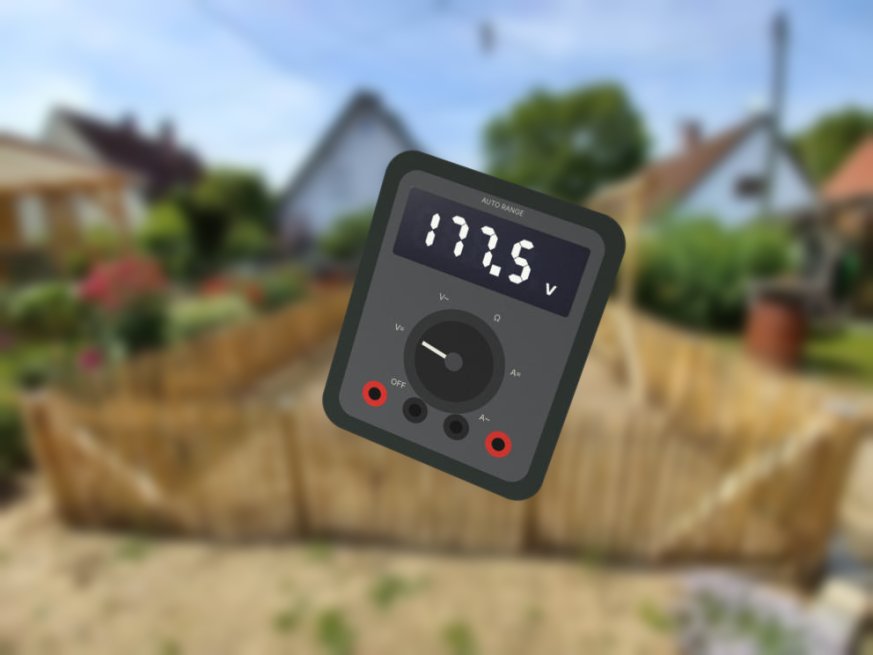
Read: {"value": 177.5, "unit": "V"}
